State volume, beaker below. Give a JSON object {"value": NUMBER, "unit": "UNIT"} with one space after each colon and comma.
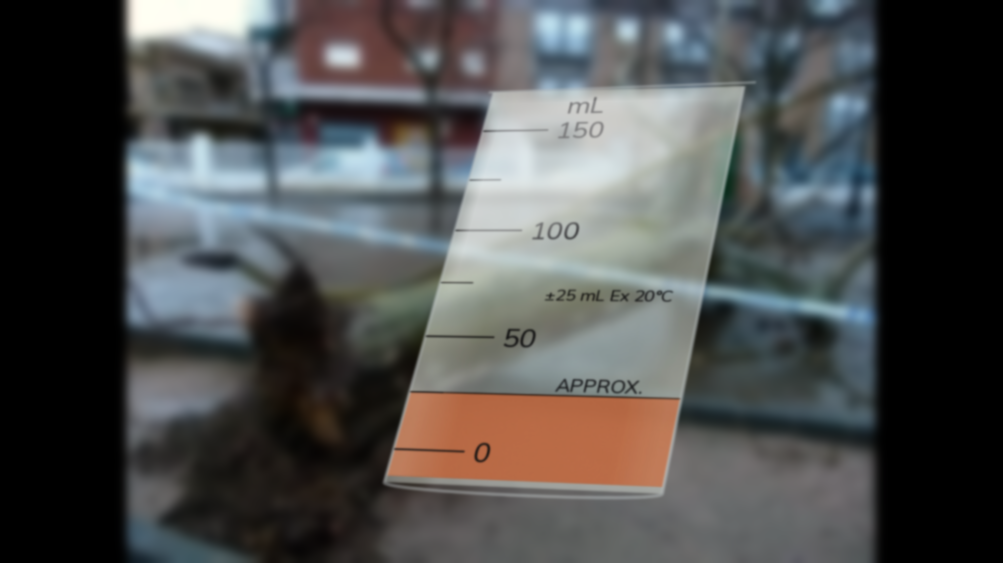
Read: {"value": 25, "unit": "mL"}
